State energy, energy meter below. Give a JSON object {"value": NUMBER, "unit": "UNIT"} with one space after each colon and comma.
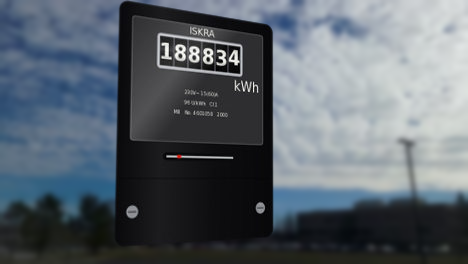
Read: {"value": 188834, "unit": "kWh"}
